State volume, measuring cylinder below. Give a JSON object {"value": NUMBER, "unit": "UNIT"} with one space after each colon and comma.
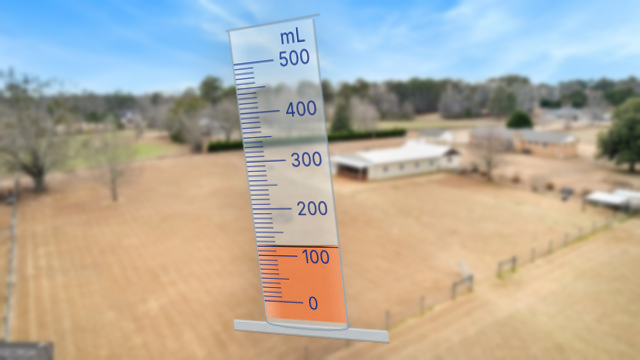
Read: {"value": 120, "unit": "mL"}
